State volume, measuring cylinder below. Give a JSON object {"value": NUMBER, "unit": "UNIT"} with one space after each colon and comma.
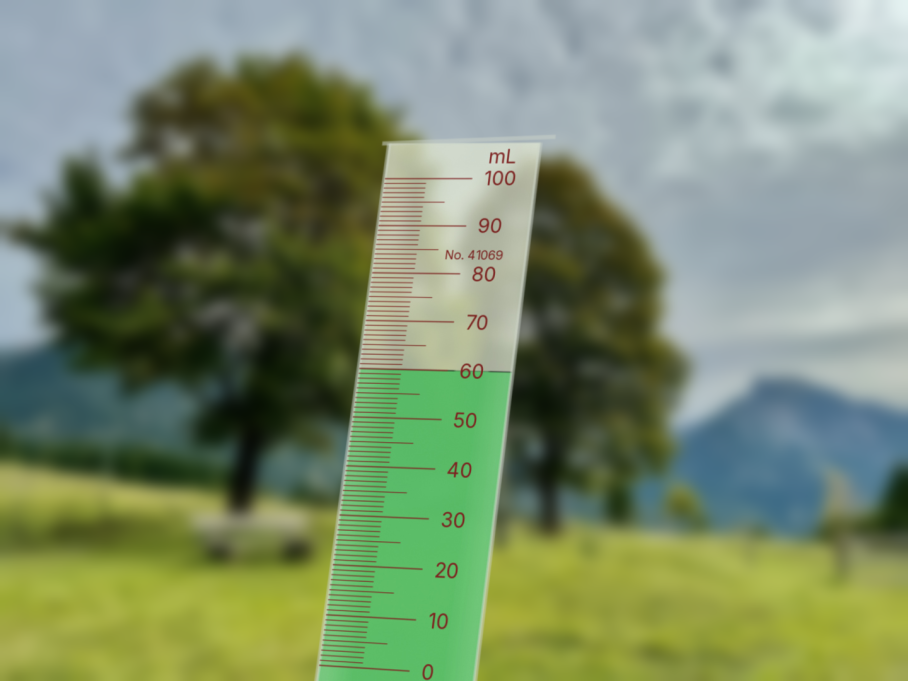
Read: {"value": 60, "unit": "mL"}
